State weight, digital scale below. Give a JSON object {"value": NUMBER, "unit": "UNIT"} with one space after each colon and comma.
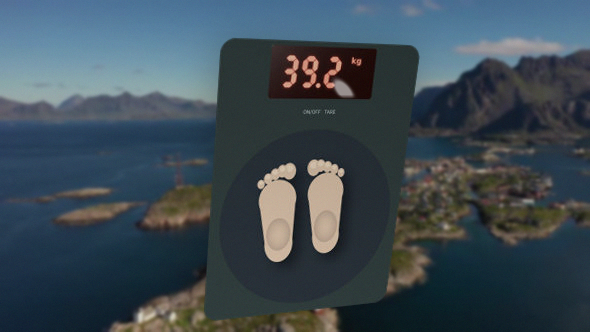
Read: {"value": 39.2, "unit": "kg"}
